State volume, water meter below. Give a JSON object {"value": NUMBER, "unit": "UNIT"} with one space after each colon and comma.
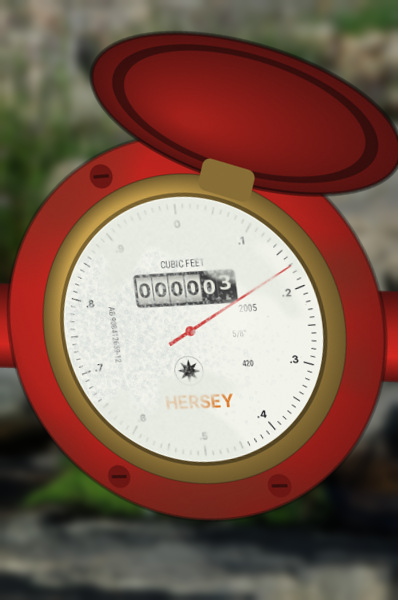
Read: {"value": 3.17, "unit": "ft³"}
